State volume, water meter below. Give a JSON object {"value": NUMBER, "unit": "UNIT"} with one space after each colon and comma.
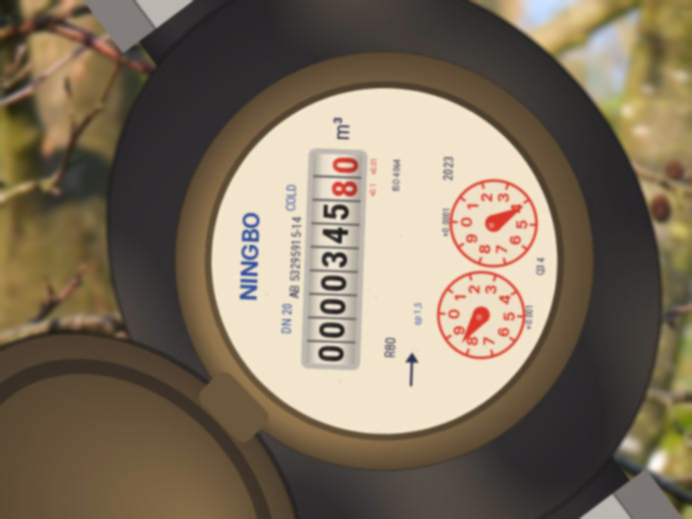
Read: {"value": 345.7984, "unit": "m³"}
